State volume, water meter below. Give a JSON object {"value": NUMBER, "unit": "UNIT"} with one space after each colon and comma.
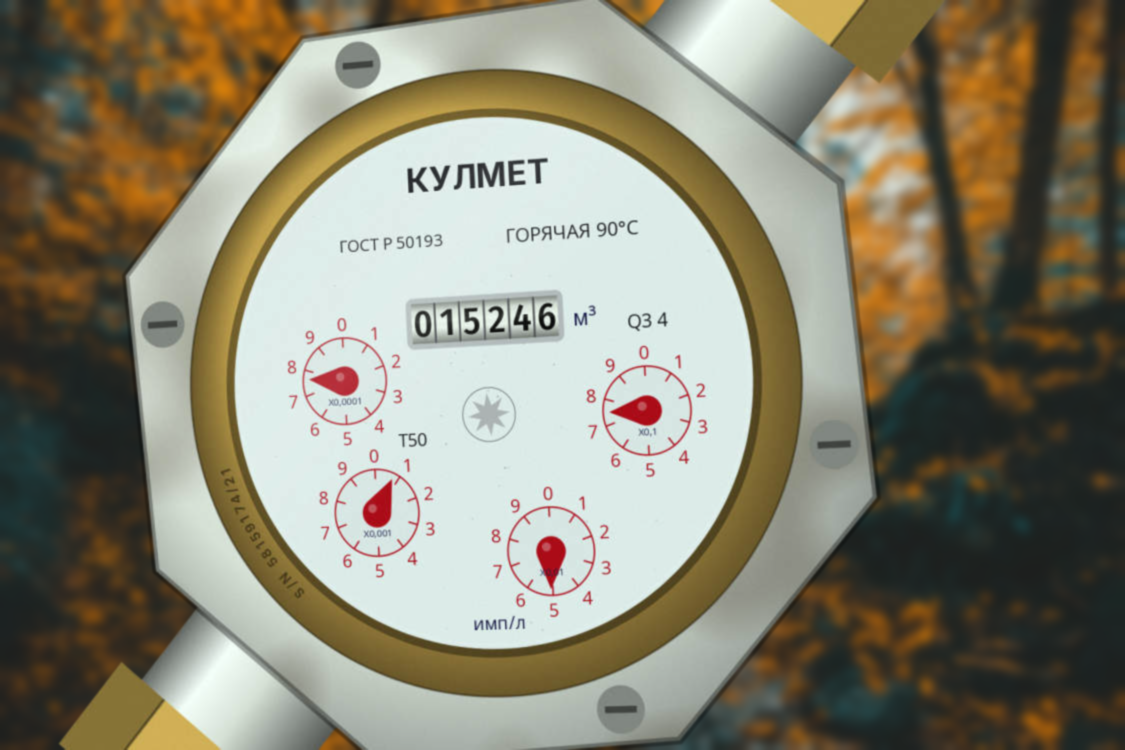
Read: {"value": 15246.7507, "unit": "m³"}
